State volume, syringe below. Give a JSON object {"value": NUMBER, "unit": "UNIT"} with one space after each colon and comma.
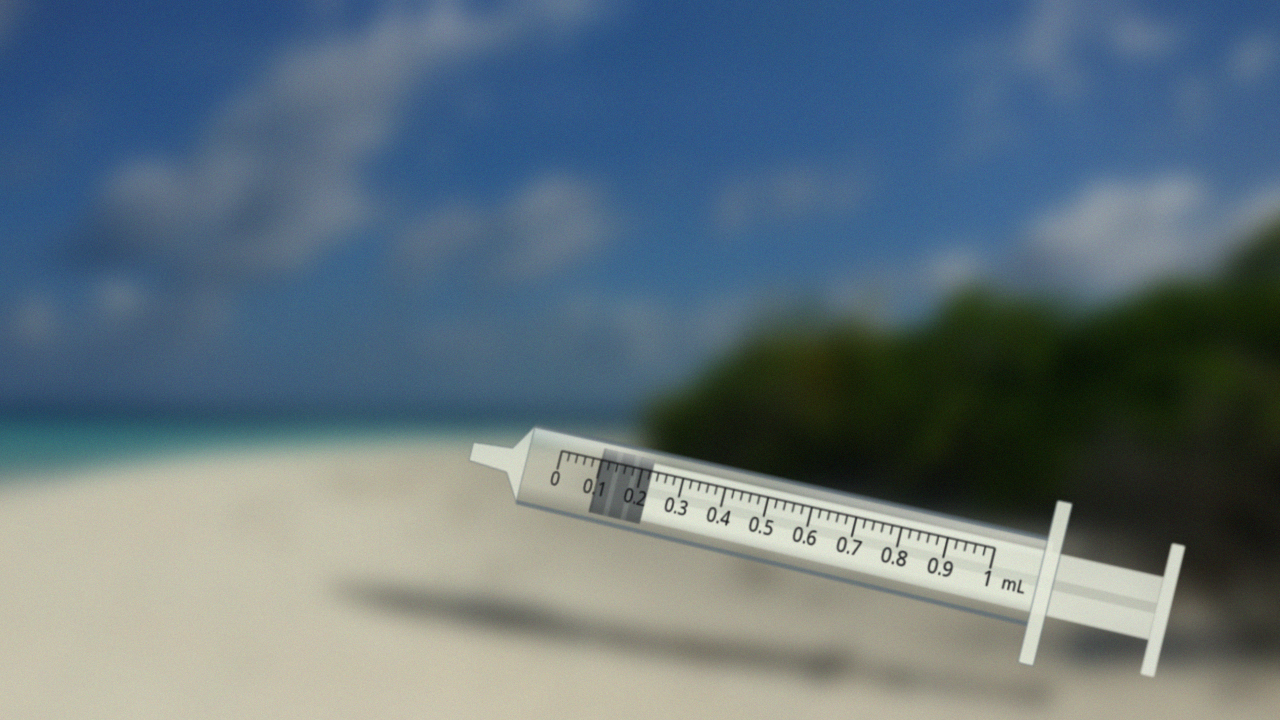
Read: {"value": 0.1, "unit": "mL"}
